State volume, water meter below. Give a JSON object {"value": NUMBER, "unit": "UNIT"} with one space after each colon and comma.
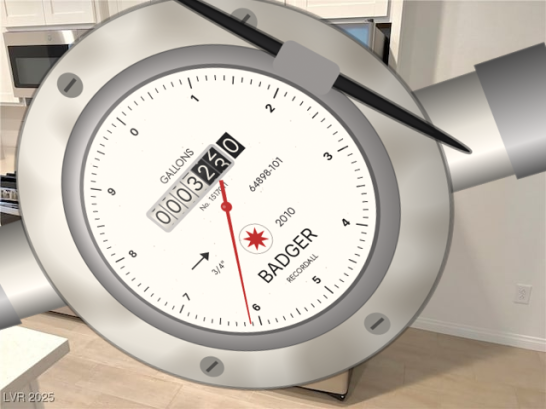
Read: {"value": 3226.1, "unit": "gal"}
